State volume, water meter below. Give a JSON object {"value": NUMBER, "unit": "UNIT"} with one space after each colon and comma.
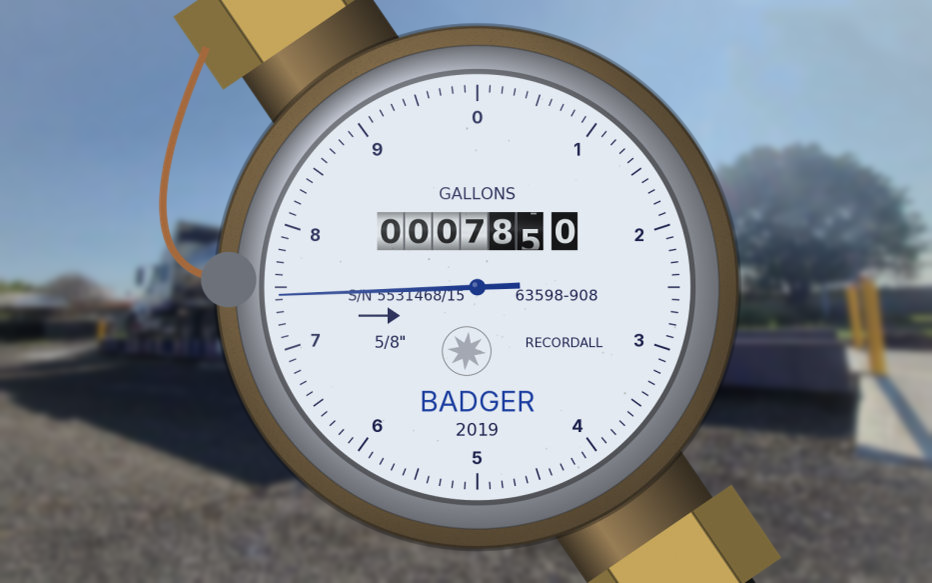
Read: {"value": 7847.4, "unit": "gal"}
